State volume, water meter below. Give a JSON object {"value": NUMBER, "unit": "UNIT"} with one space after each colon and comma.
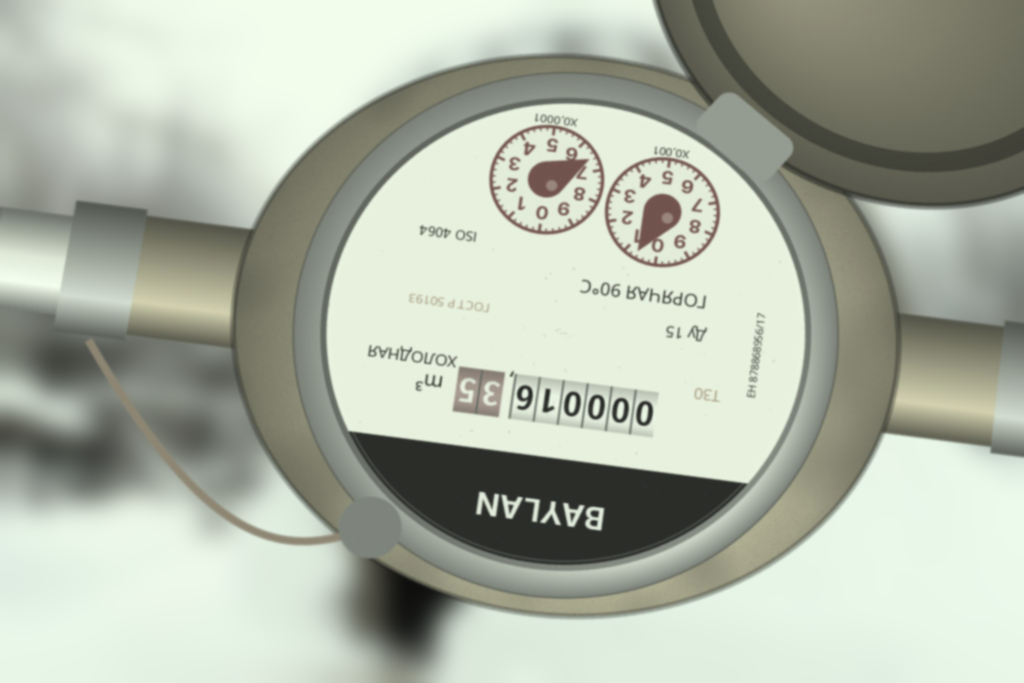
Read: {"value": 16.3506, "unit": "m³"}
